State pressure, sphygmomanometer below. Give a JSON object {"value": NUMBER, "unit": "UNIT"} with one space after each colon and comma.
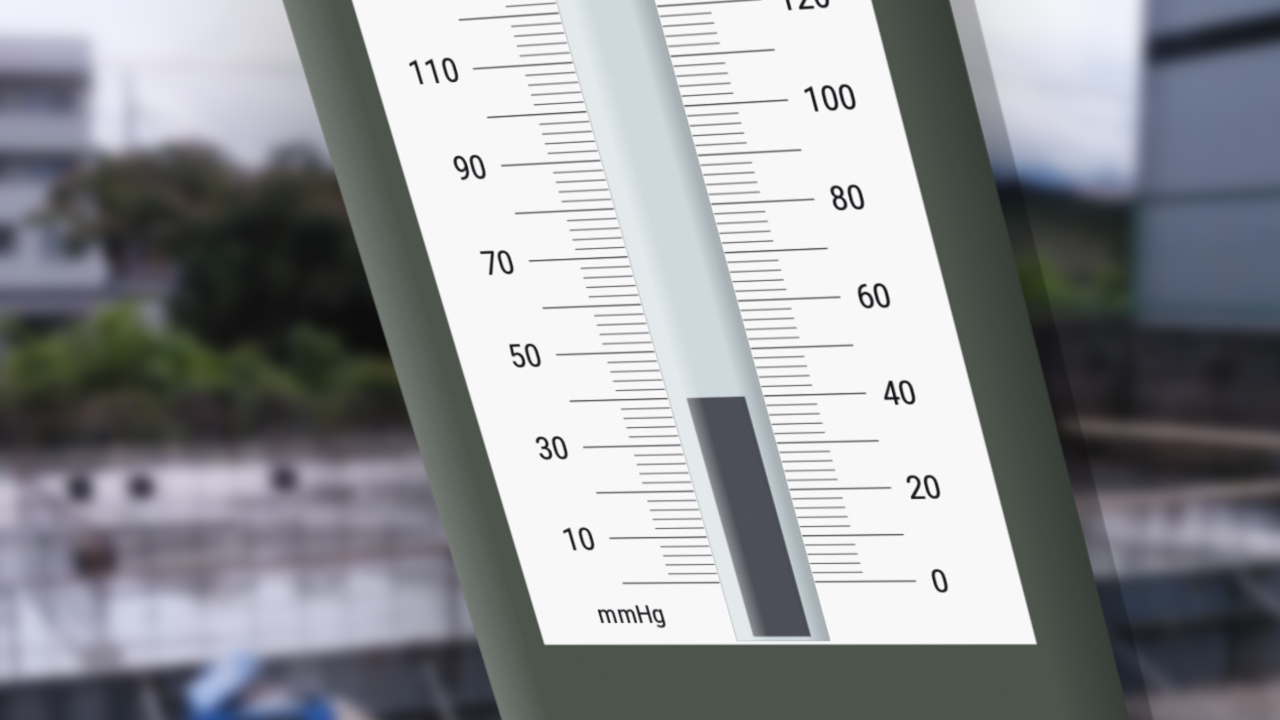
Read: {"value": 40, "unit": "mmHg"}
